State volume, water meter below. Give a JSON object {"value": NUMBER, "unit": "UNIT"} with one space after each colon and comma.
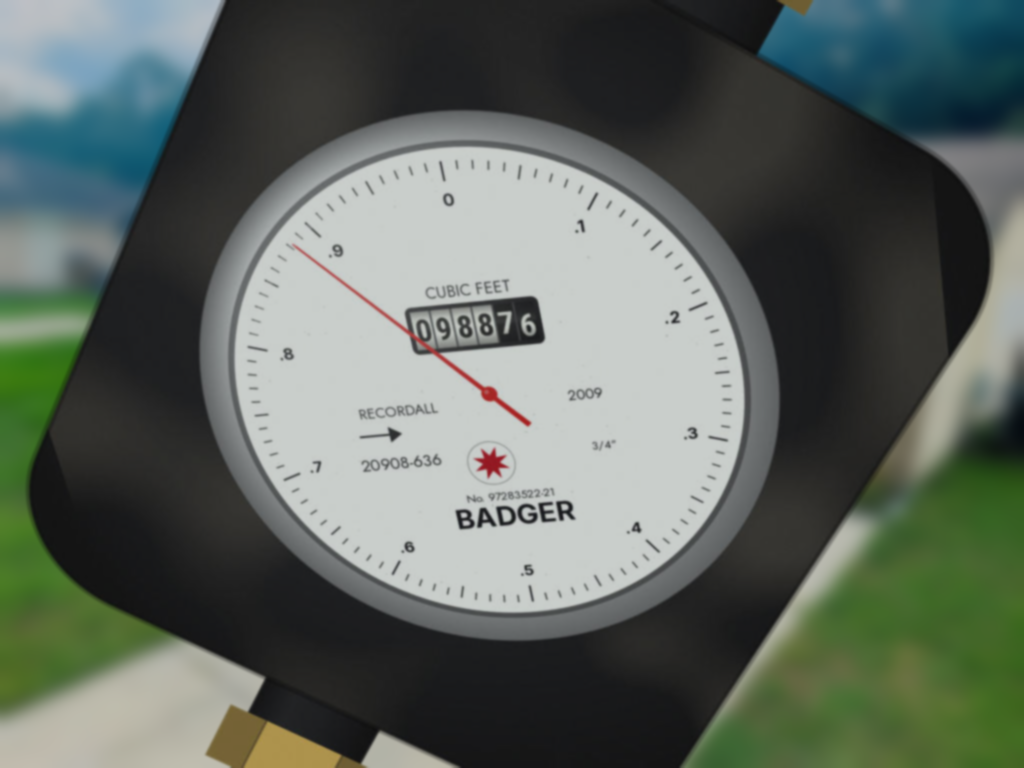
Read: {"value": 98875.88, "unit": "ft³"}
